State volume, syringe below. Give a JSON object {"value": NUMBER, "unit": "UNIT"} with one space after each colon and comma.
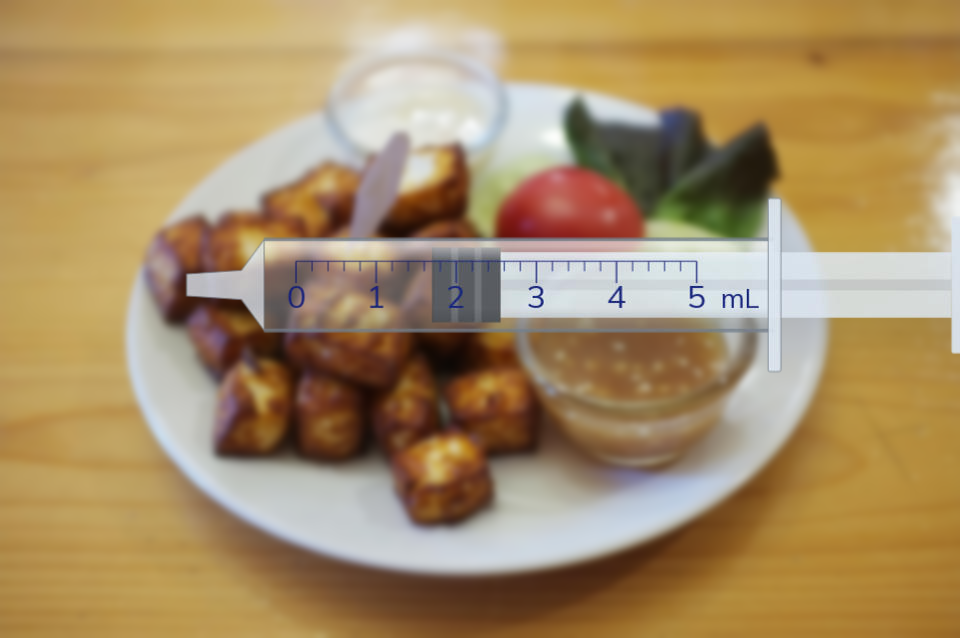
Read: {"value": 1.7, "unit": "mL"}
